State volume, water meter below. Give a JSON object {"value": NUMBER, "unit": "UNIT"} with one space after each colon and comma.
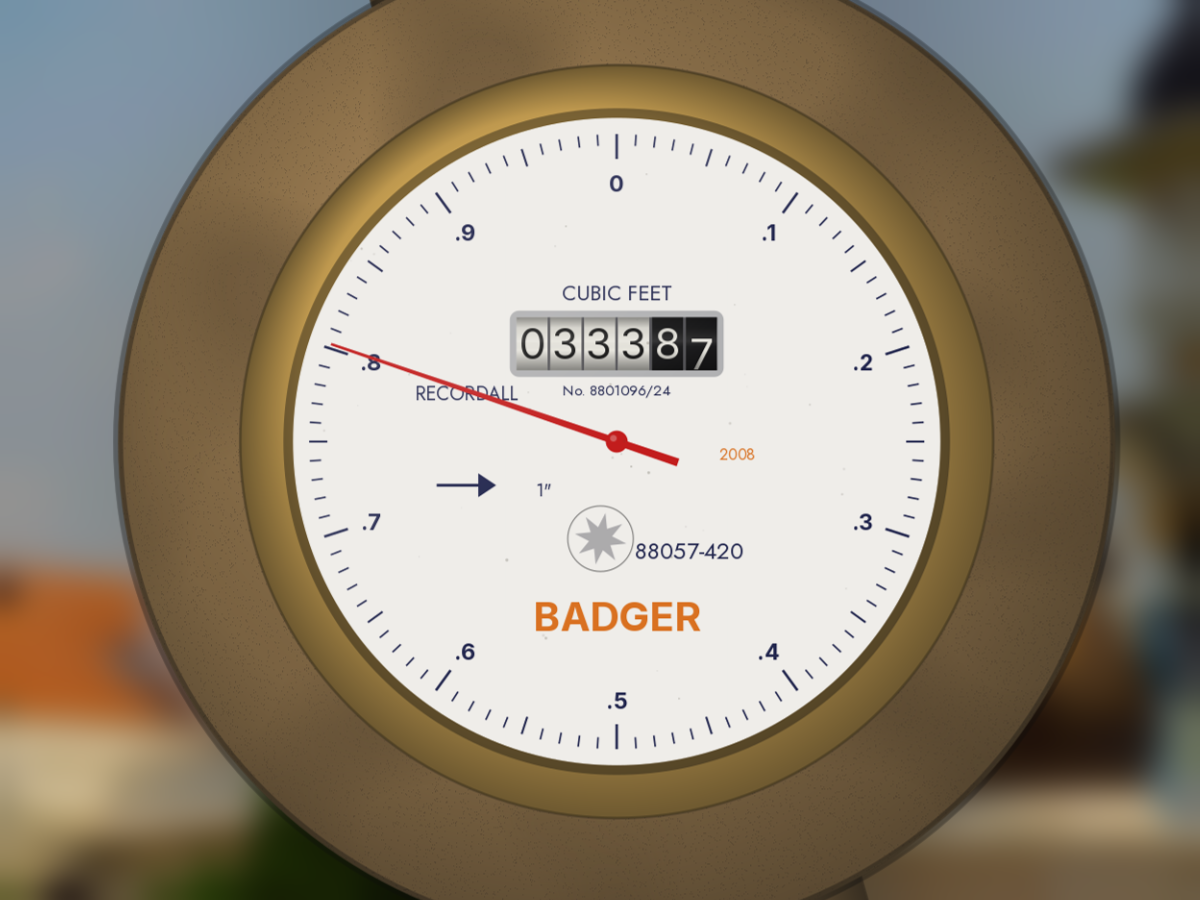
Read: {"value": 33386.80, "unit": "ft³"}
